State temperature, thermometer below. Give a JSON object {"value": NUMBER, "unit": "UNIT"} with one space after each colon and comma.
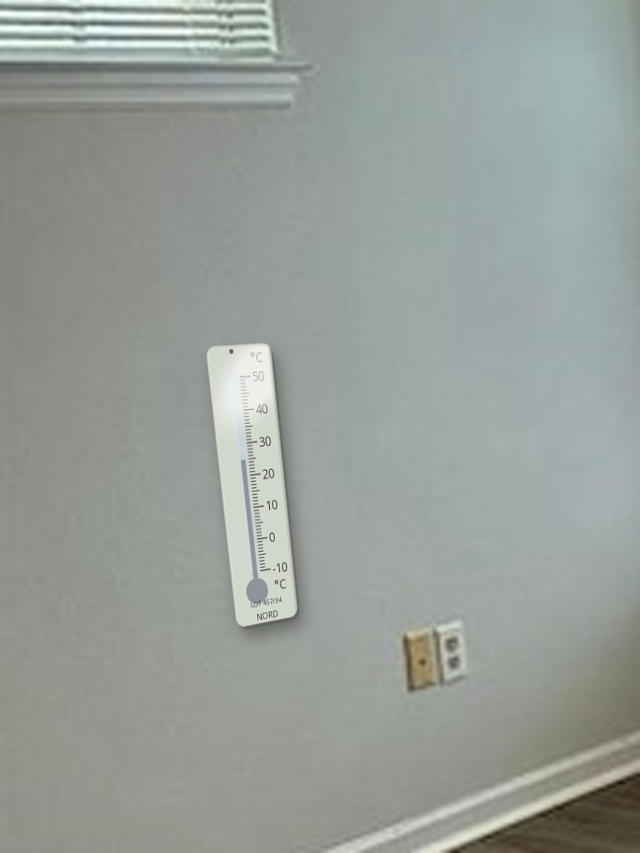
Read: {"value": 25, "unit": "°C"}
